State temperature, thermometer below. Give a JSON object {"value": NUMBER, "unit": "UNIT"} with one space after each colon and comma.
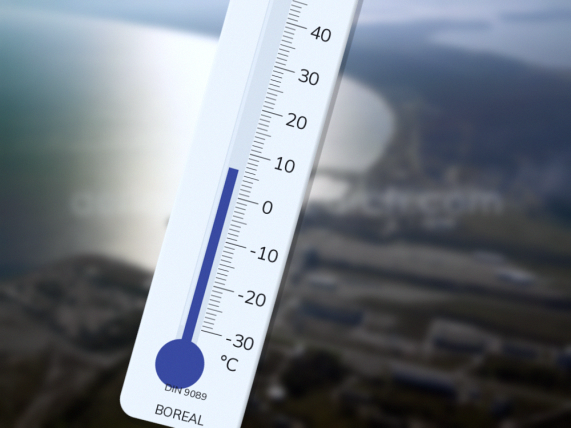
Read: {"value": 6, "unit": "°C"}
